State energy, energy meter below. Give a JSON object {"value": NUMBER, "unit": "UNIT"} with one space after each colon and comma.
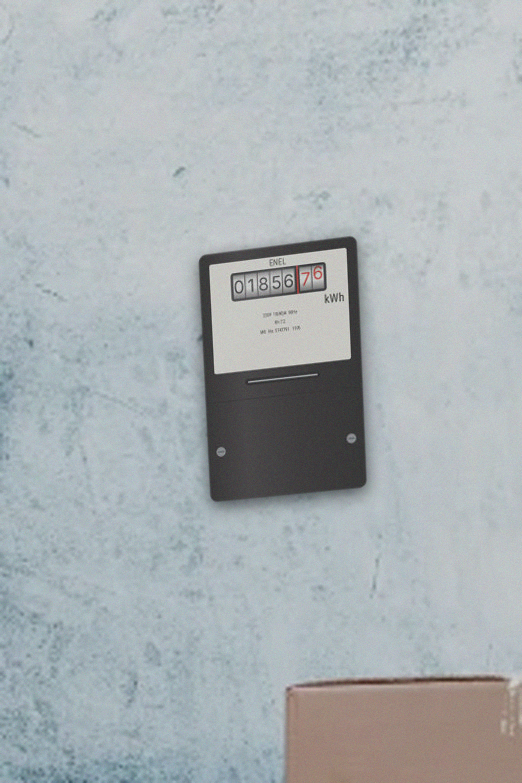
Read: {"value": 1856.76, "unit": "kWh"}
